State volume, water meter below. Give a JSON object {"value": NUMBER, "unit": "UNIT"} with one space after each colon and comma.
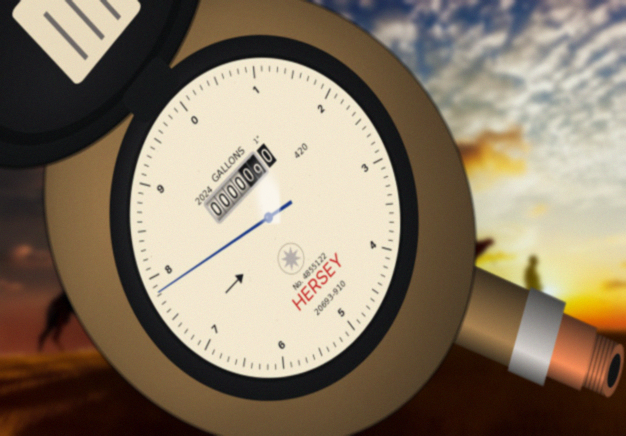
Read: {"value": 87.8, "unit": "gal"}
